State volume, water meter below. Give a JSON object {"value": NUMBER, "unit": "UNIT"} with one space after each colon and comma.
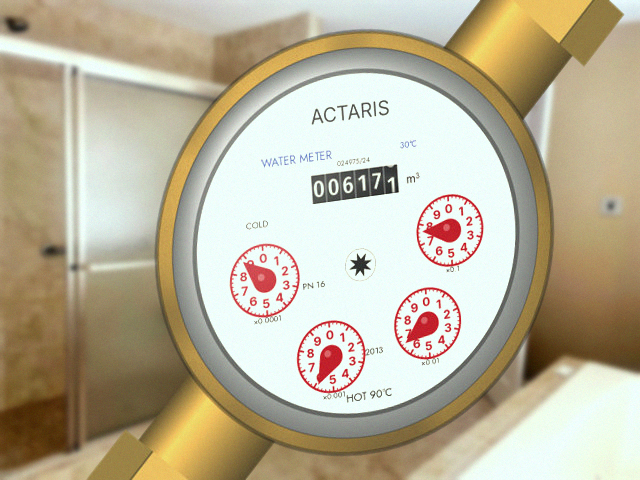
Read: {"value": 6170.7658, "unit": "m³"}
